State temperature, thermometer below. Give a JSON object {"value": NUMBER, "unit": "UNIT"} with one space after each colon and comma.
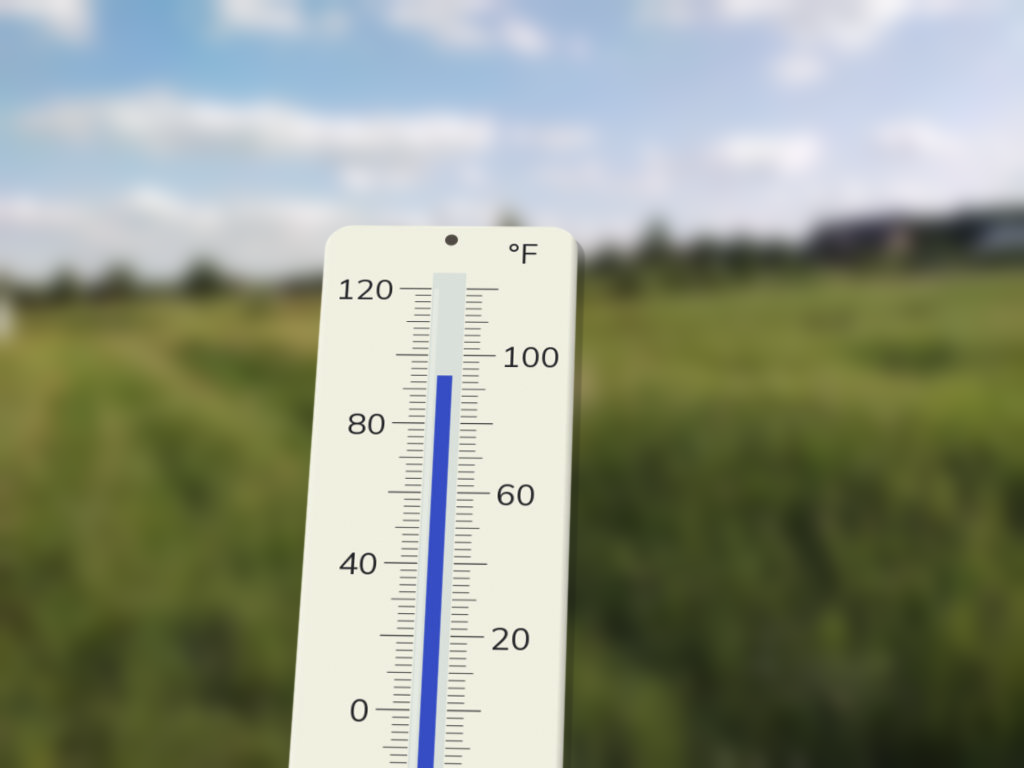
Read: {"value": 94, "unit": "°F"}
